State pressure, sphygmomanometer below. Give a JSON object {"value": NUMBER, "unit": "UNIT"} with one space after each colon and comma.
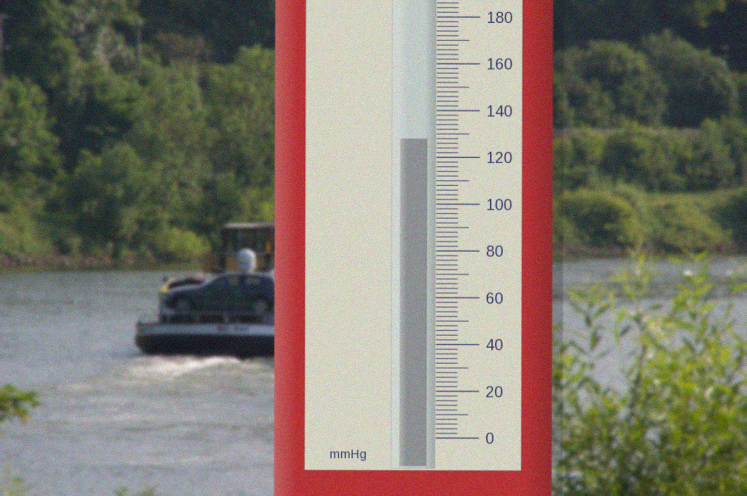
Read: {"value": 128, "unit": "mmHg"}
